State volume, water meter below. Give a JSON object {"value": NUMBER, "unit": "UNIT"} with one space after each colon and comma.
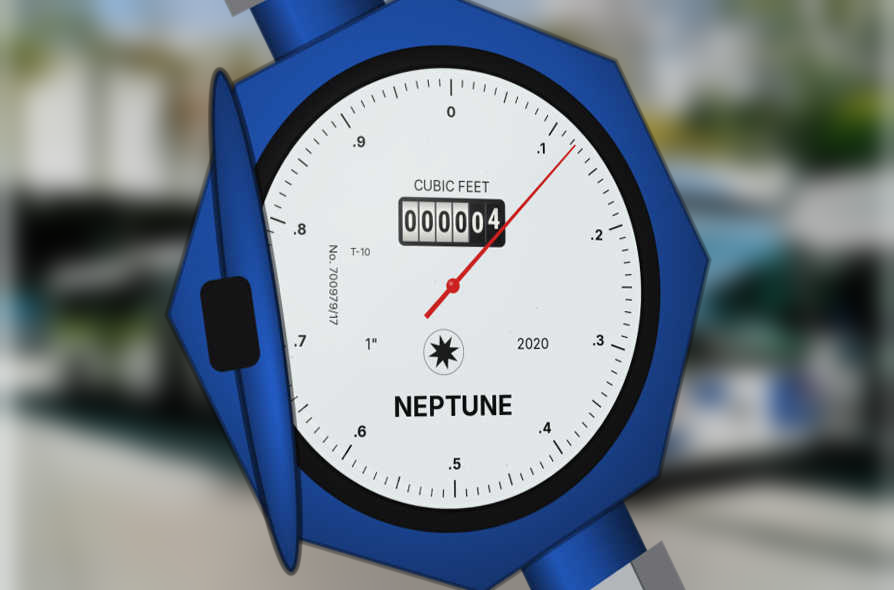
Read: {"value": 4.12, "unit": "ft³"}
